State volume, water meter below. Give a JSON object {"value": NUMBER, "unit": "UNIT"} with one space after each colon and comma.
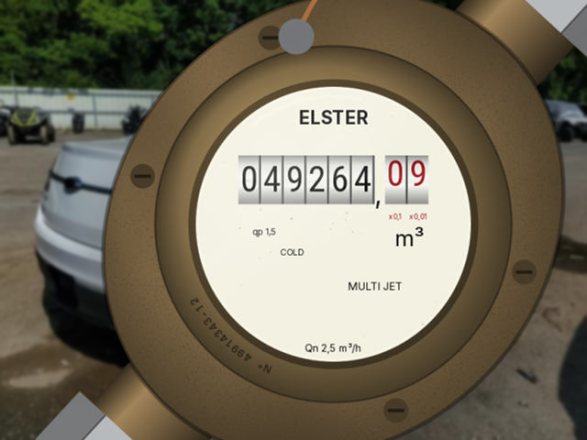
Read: {"value": 49264.09, "unit": "m³"}
